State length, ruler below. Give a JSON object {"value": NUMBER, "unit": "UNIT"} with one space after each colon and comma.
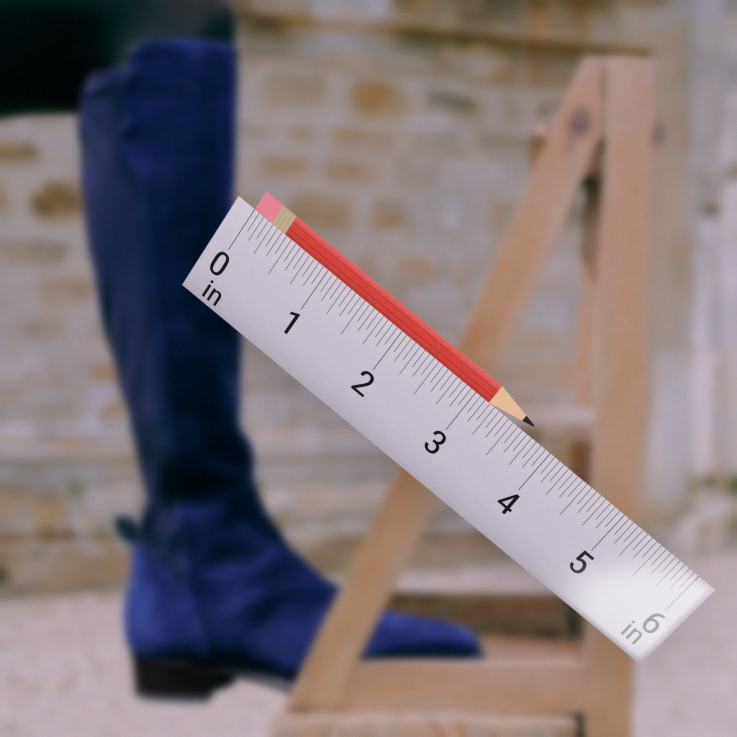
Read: {"value": 3.6875, "unit": "in"}
